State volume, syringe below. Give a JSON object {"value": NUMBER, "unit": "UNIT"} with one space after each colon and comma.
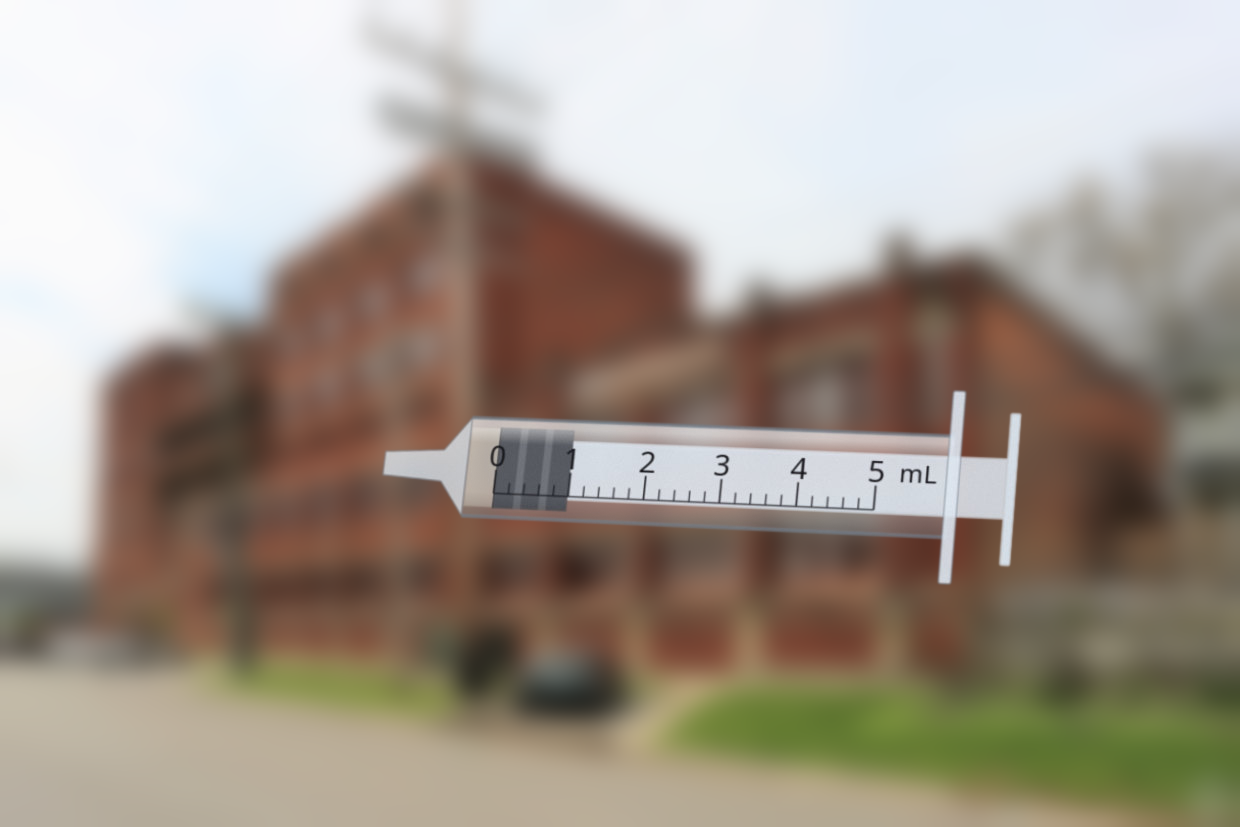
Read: {"value": 0, "unit": "mL"}
